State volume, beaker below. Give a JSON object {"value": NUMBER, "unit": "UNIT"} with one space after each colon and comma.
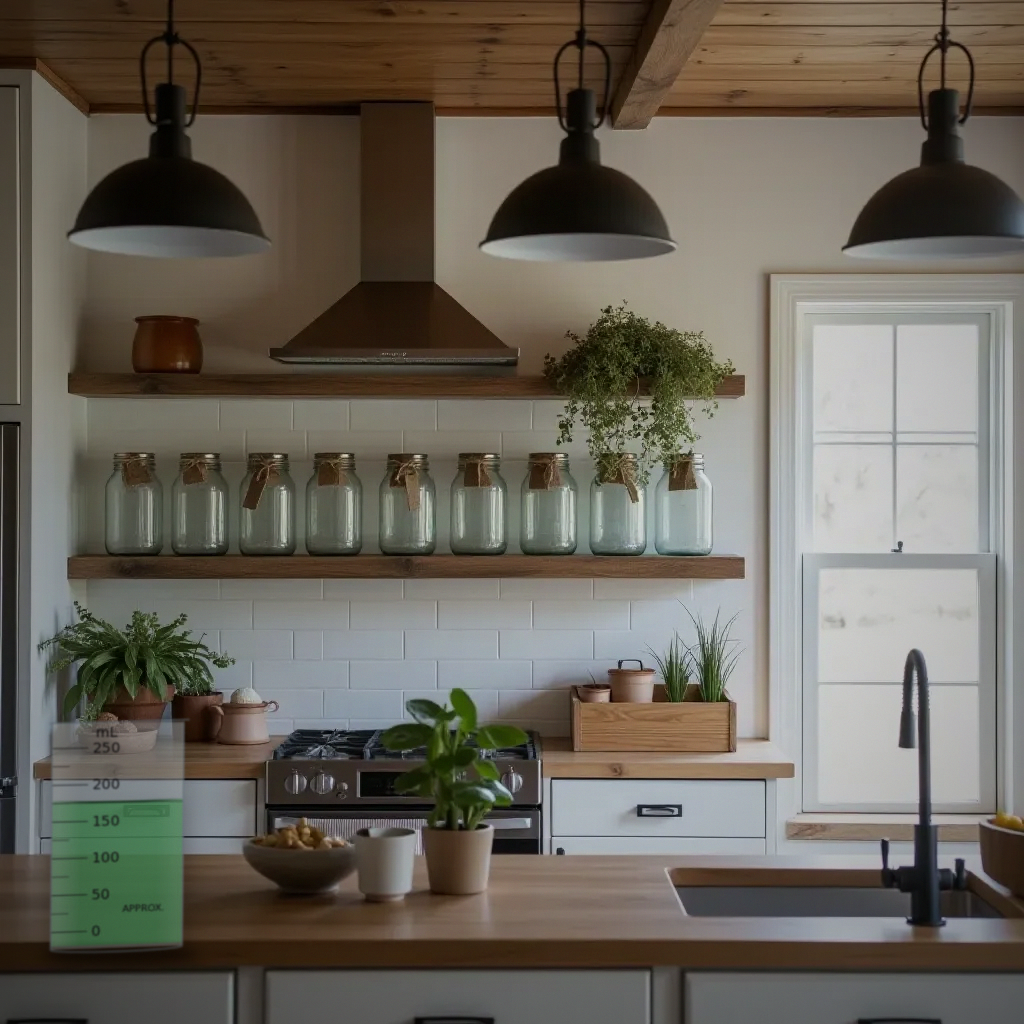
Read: {"value": 175, "unit": "mL"}
